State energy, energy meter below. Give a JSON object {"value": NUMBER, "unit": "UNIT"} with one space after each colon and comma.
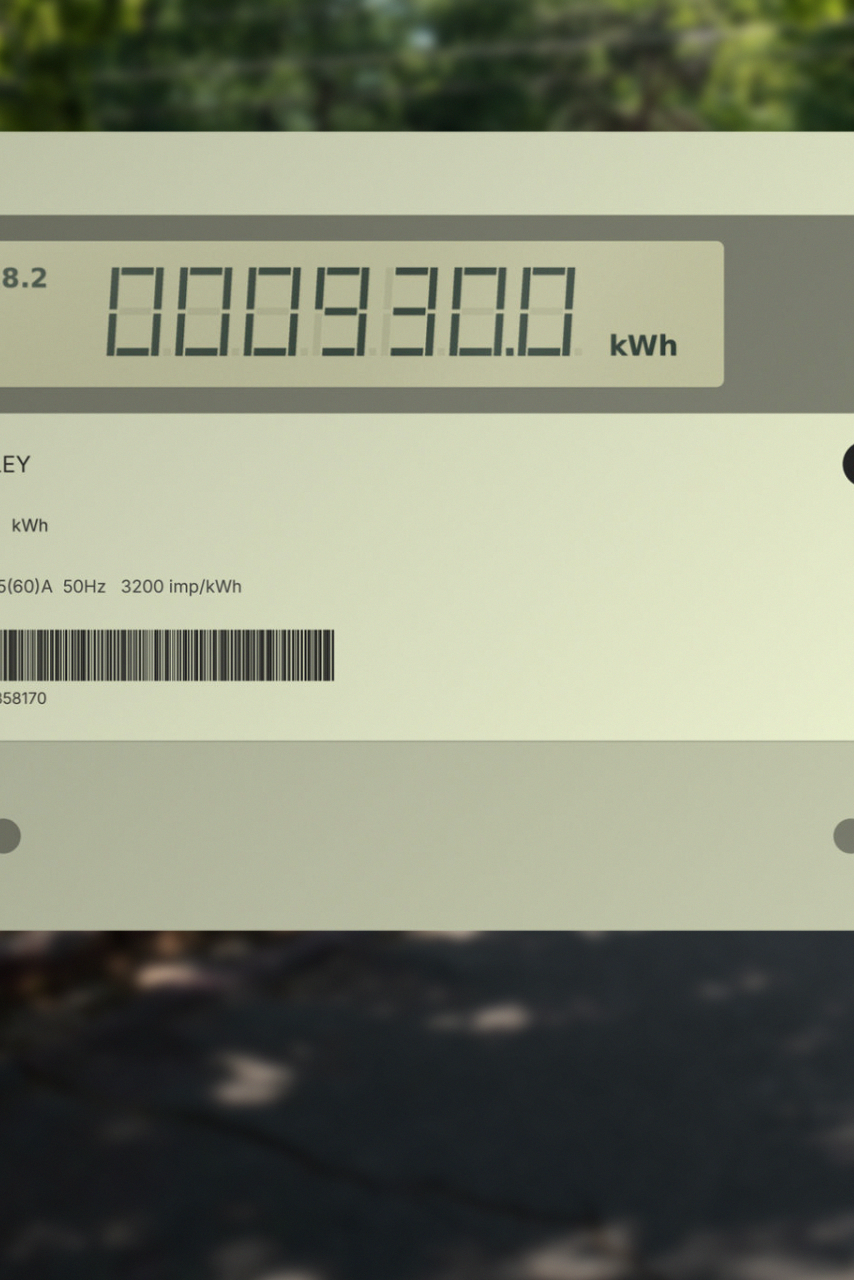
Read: {"value": 930.0, "unit": "kWh"}
